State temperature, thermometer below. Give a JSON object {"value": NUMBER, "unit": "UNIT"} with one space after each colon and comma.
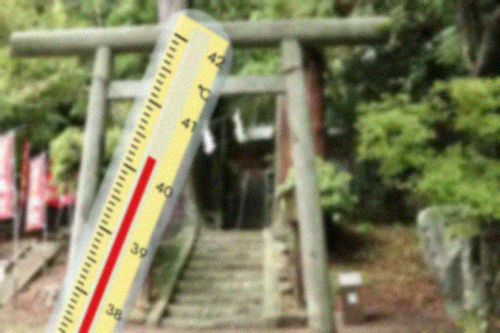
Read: {"value": 40.3, "unit": "°C"}
